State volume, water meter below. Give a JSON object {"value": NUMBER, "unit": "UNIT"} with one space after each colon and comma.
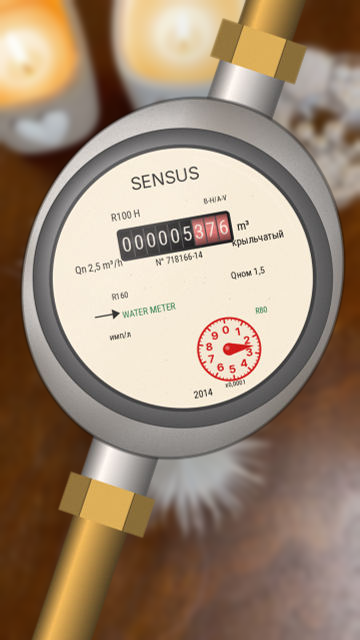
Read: {"value": 5.3762, "unit": "m³"}
